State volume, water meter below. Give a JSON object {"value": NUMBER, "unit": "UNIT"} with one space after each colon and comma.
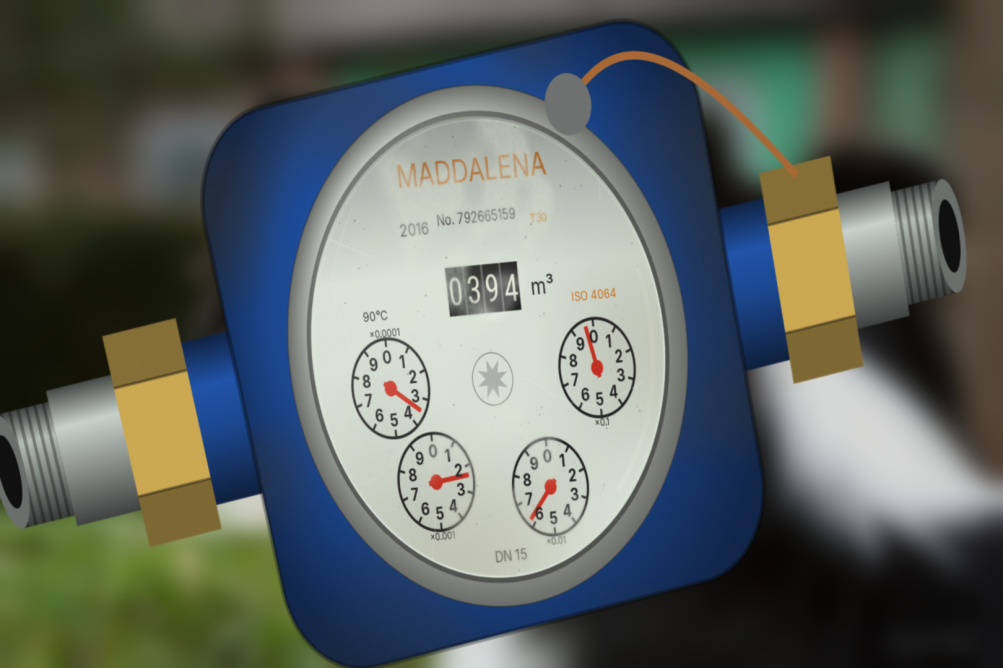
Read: {"value": 393.9623, "unit": "m³"}
